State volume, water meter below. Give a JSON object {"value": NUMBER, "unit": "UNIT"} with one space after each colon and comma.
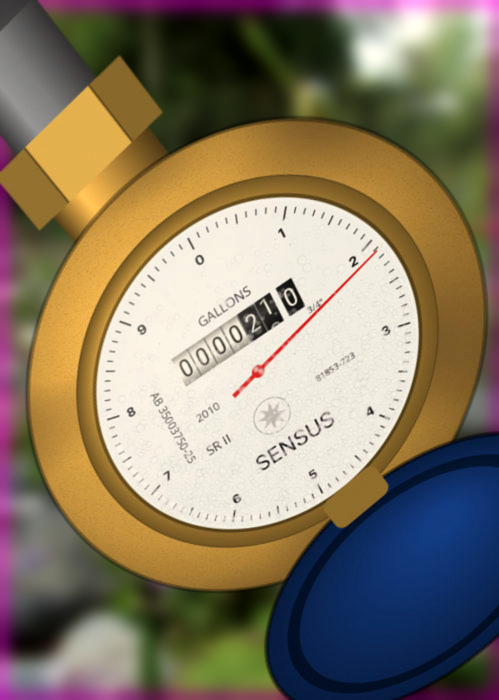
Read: {"value": 212.1, "unit": "gal"}
